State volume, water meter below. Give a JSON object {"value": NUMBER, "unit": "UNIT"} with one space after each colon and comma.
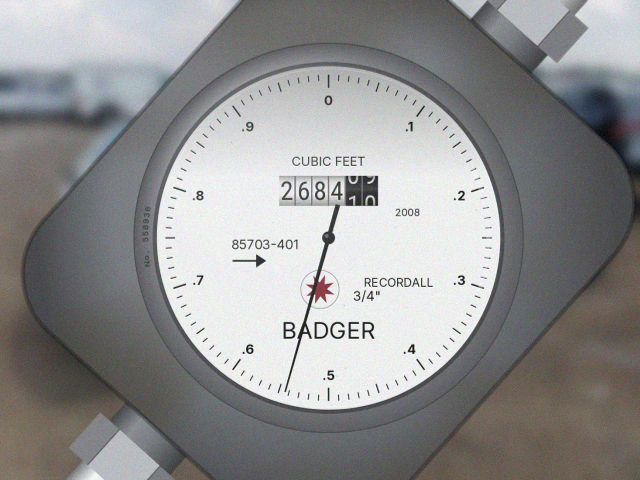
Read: {"value": 268409.54, "unit": "ft³"}
